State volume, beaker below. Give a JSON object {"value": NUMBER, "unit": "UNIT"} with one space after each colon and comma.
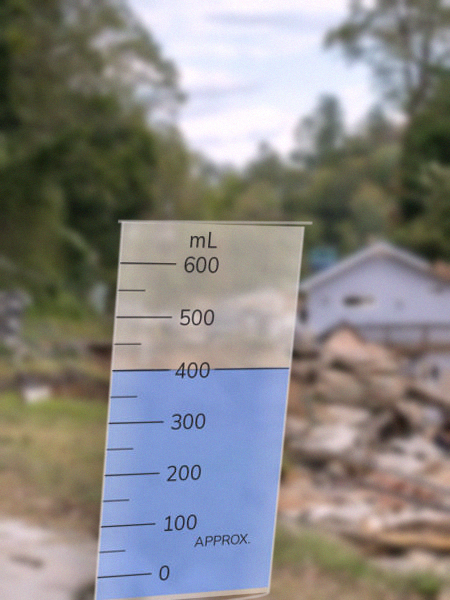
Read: {"value": 400, "unit": "mL"}
